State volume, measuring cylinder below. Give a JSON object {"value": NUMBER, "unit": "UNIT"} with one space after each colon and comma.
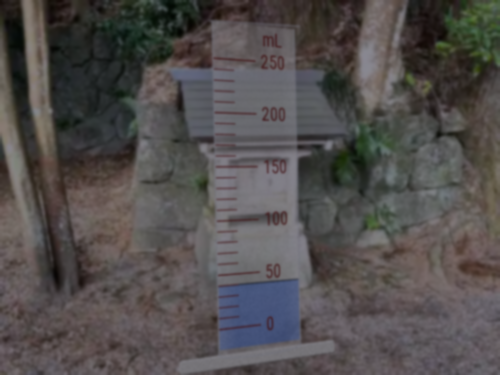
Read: {"value": 40, "unit": "mL"}
